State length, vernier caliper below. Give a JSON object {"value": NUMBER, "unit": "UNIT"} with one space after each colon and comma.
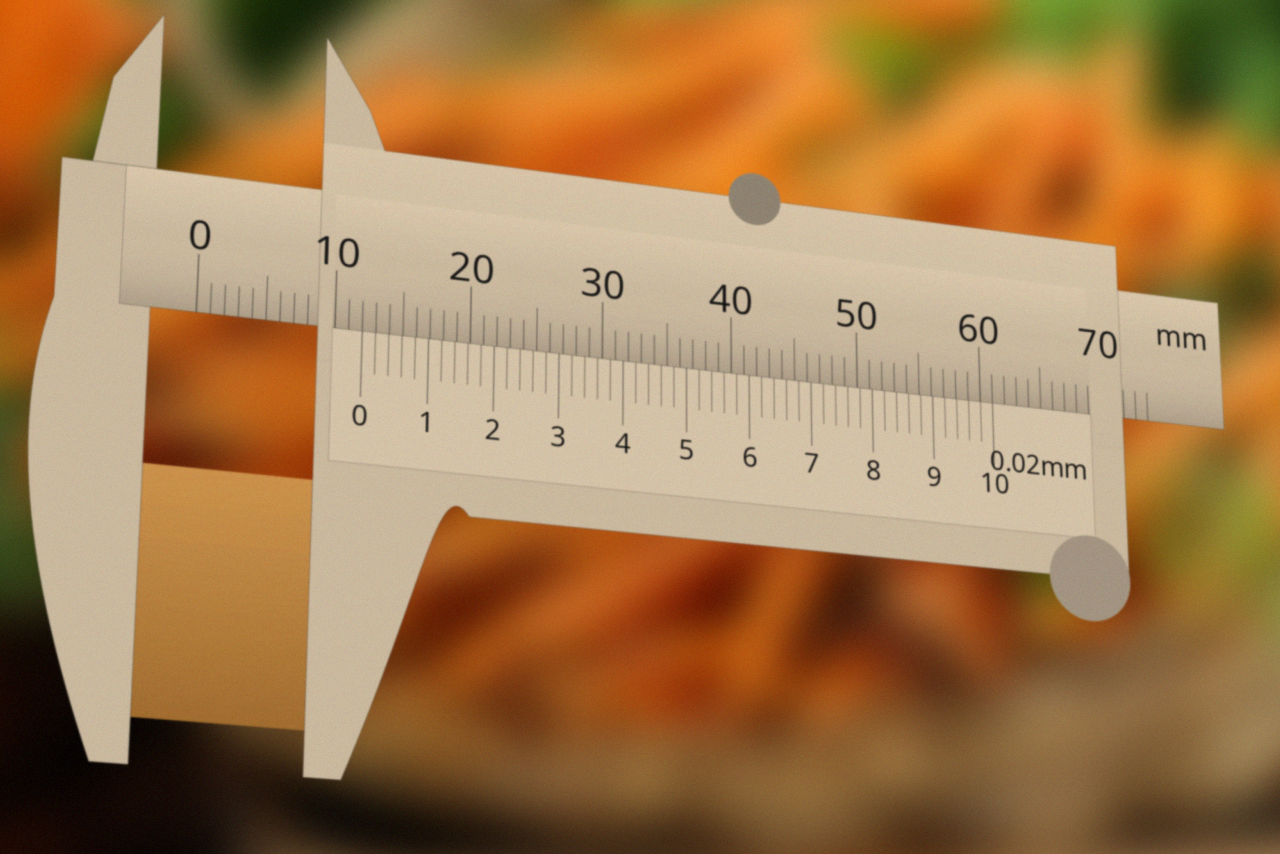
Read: {"value": 12.0, "unit": "mm"}
